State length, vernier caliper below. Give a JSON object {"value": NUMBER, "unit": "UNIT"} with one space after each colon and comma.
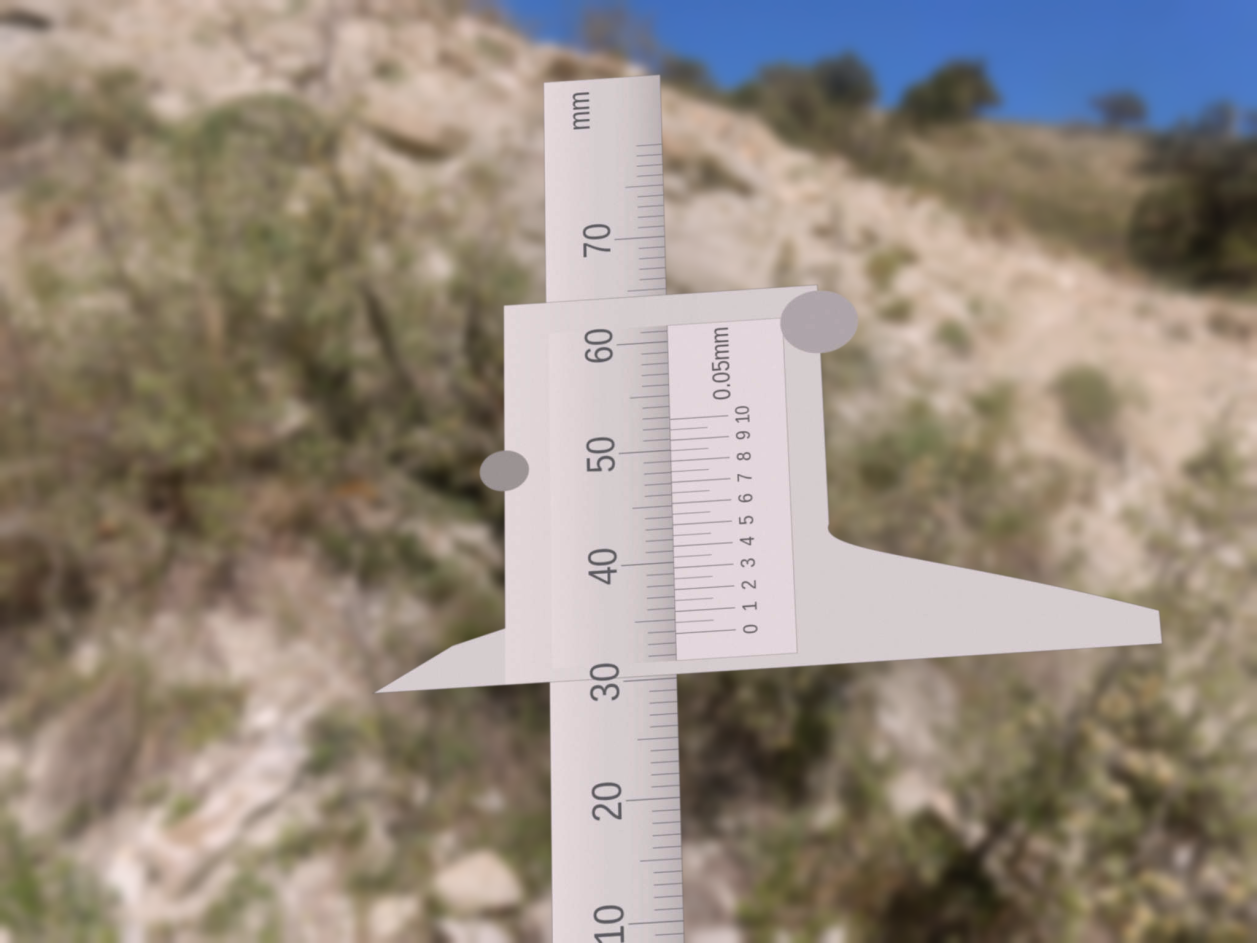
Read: {"value": 33.8, "unit": "mm"}
